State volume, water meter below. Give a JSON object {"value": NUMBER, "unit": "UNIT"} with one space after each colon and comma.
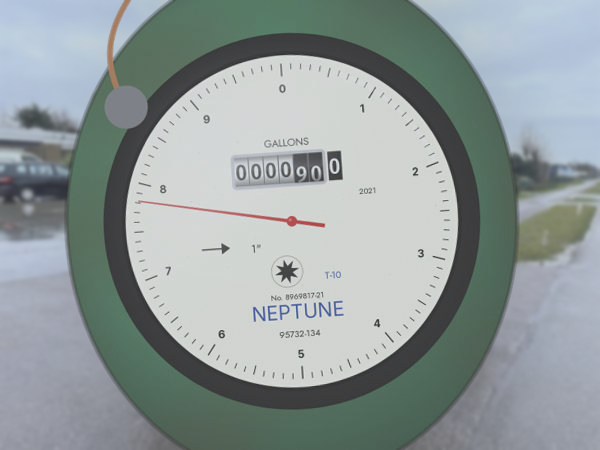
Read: {"value": 897.8, "unit": "gal"}
